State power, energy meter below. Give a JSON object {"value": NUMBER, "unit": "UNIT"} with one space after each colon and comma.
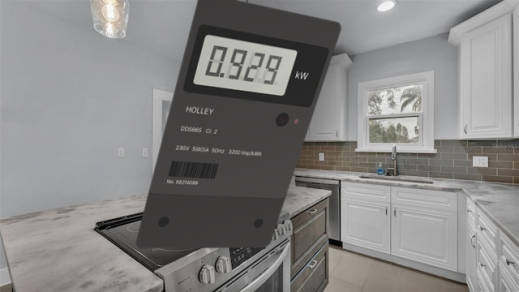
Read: {"value": 0.929, "unit": "kW"}
